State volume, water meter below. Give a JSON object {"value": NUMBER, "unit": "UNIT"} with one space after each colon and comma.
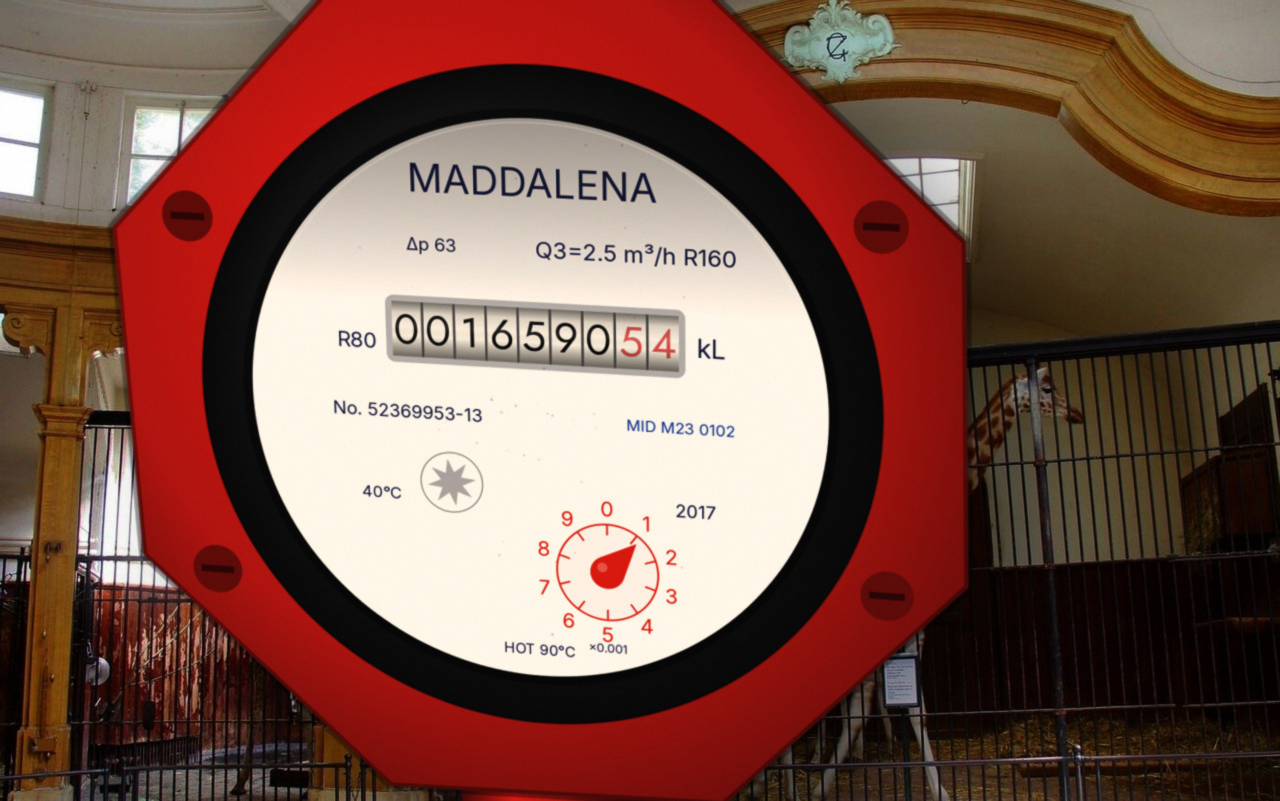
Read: {"value": 16590.541, "unit": "kL"}
